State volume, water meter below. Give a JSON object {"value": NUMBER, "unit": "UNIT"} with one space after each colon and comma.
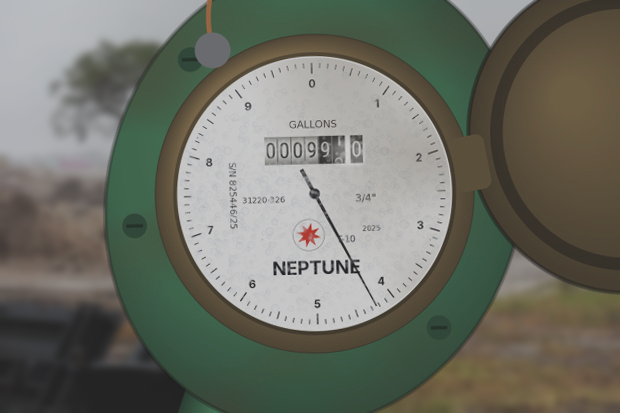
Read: {"value": 9914.2, "unit": "gal"}
